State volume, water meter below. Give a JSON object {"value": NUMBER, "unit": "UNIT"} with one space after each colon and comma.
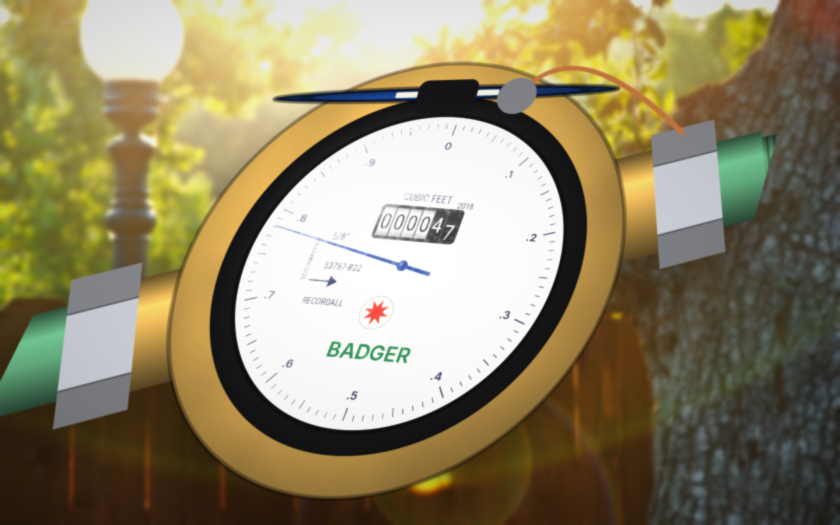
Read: {"value": 46.78, "unit": "ft³"}
